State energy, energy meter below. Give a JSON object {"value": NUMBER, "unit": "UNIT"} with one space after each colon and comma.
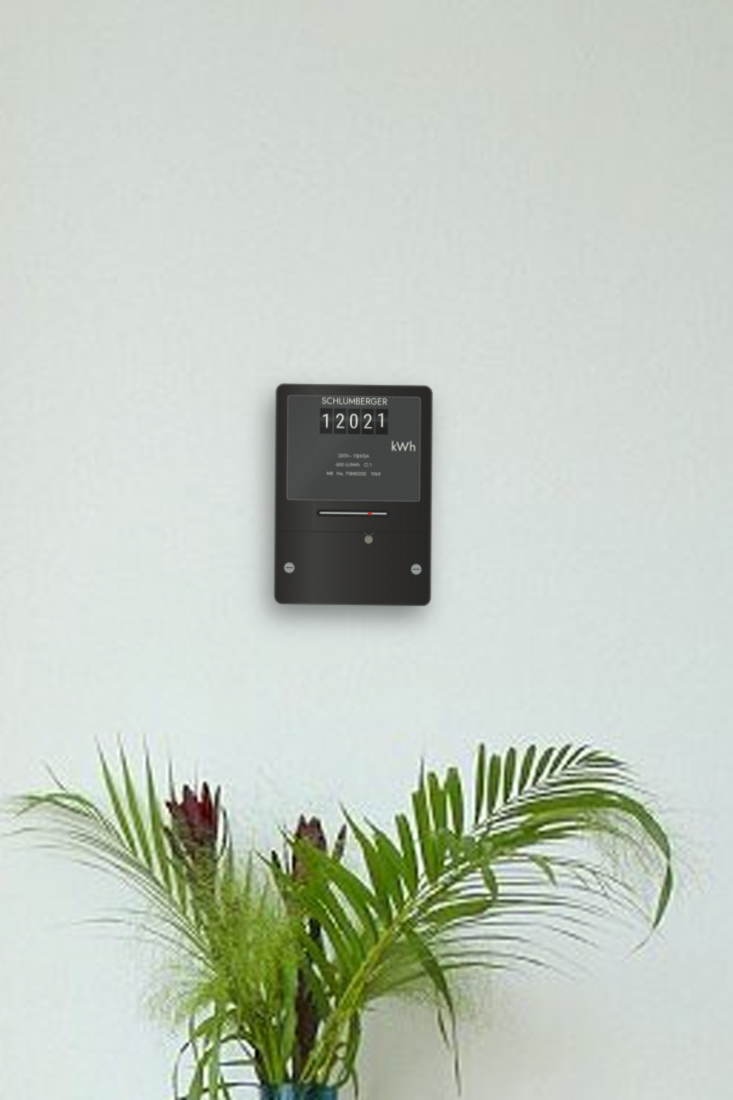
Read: {"value": 12021, "unit": "kWh"}
